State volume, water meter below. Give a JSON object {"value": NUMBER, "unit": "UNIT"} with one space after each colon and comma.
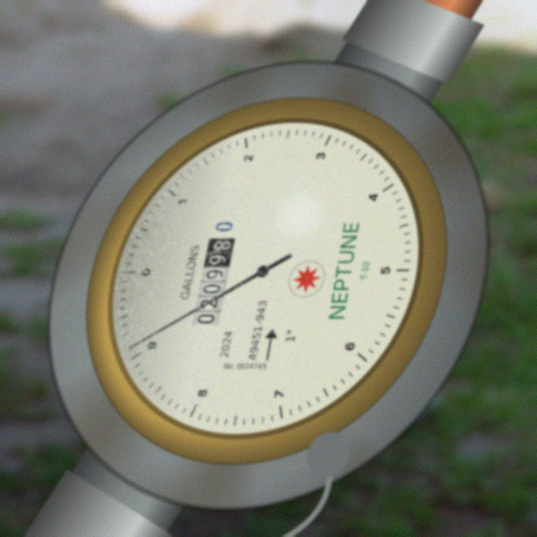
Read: {"value": 209979.1, "unit": "gal"}
